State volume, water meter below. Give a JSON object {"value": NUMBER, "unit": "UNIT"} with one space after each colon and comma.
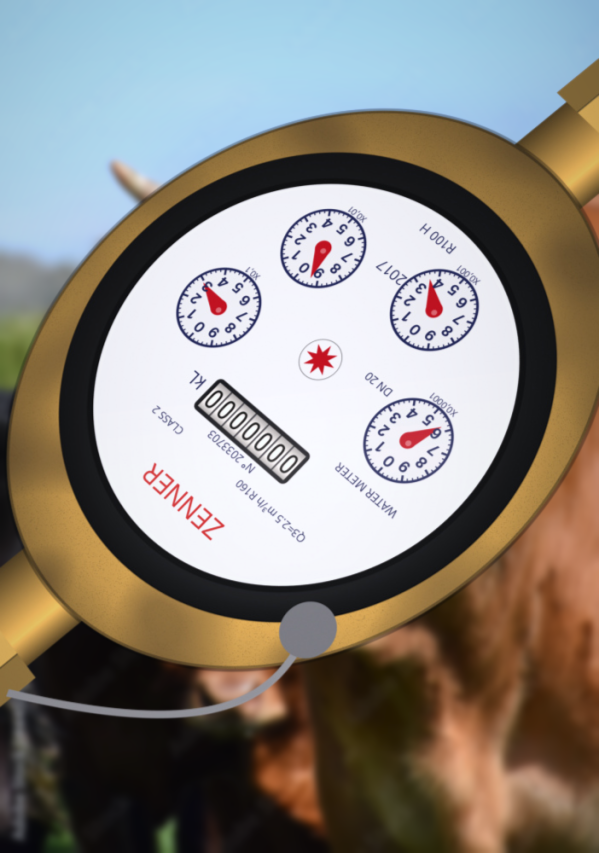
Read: {"value": 0.2935, "unit": "kL"}
